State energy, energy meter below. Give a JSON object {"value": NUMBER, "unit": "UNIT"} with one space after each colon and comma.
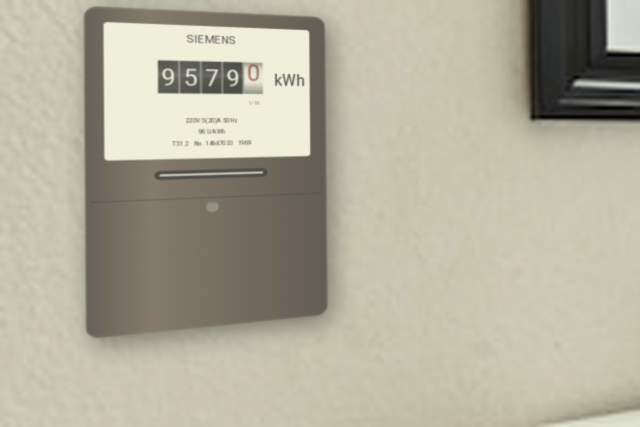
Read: {"value": 9579.0, "unit": "kWh"}
